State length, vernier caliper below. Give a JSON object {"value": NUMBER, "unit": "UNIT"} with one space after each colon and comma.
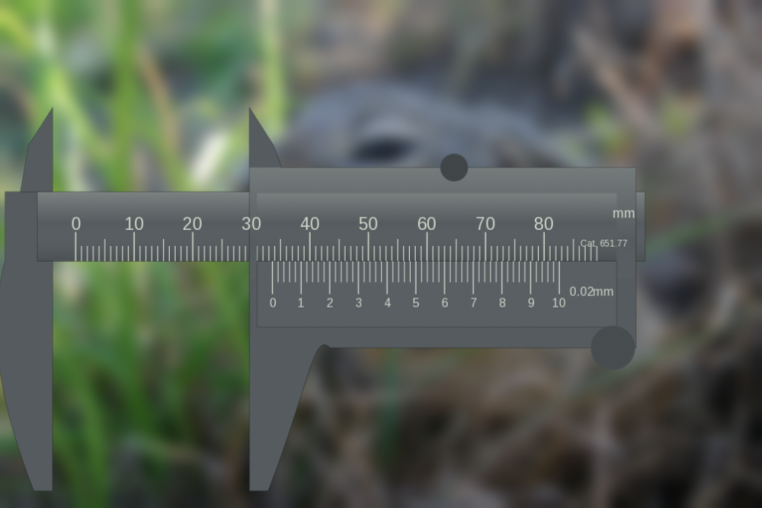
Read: {"value": 33.6, "unit": "mm"}
